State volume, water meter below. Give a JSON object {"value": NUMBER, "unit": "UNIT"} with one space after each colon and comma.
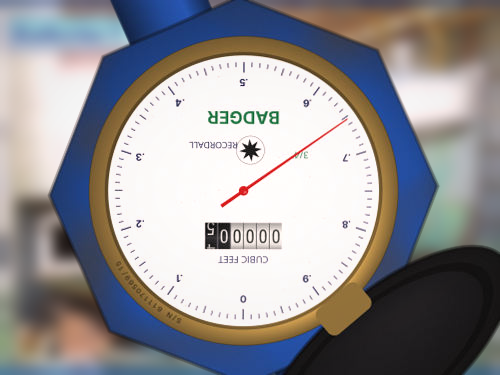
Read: {"value": 4.65, "unit": "ft³"}
